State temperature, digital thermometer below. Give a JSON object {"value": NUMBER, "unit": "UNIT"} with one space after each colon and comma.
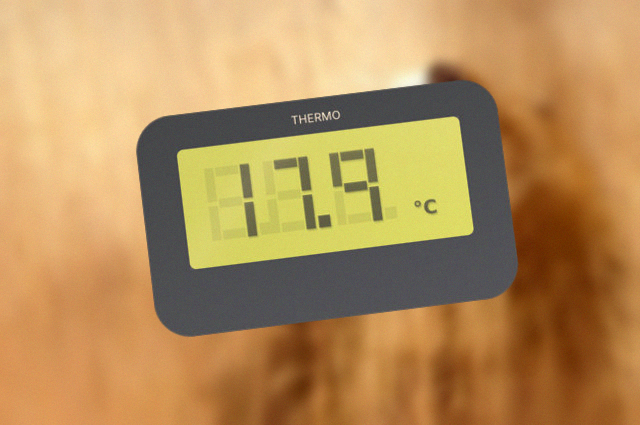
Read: {"value": 17.9, "unit": "°C"}
